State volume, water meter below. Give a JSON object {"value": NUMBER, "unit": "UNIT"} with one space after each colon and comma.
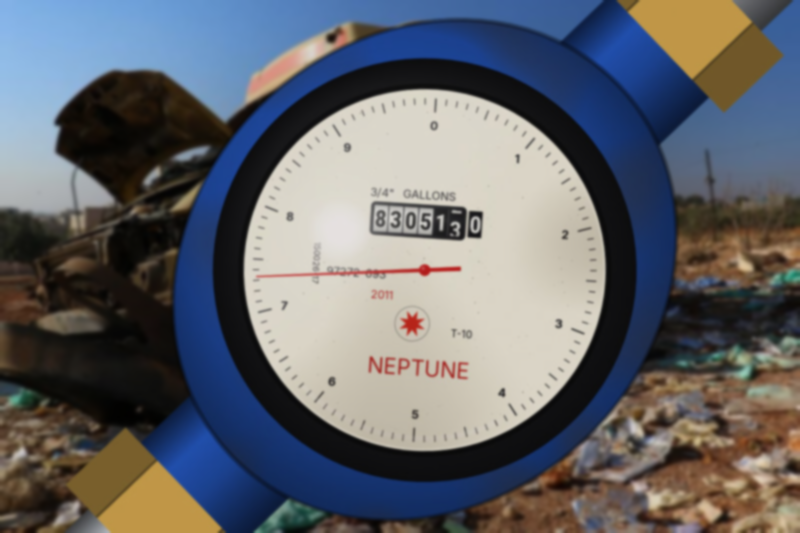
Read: {"value": 8305127.3, "unit": "gal"}
